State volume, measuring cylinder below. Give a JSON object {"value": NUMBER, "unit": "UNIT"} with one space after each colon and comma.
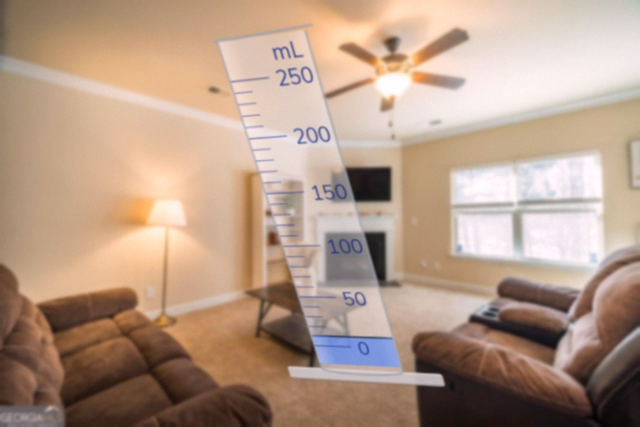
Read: {"value": 10, "unit": "mL"}
